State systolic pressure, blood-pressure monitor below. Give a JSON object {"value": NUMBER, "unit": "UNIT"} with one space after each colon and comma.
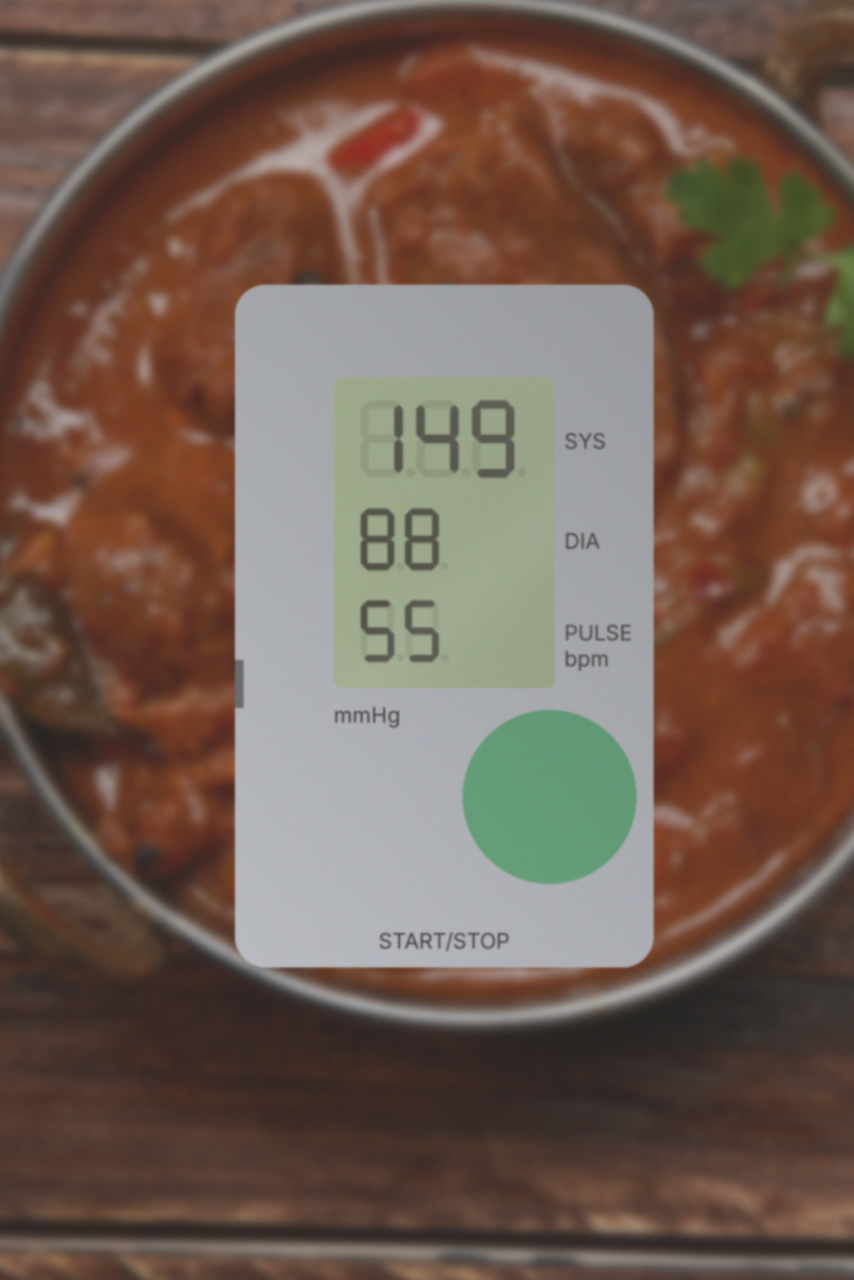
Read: {"value": 149, "unit": "mmHg"}
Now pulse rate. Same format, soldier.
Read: {"value": 55, "unit": "bpm"}
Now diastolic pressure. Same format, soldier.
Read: {"value": 88, "unit": "mmHg"}
